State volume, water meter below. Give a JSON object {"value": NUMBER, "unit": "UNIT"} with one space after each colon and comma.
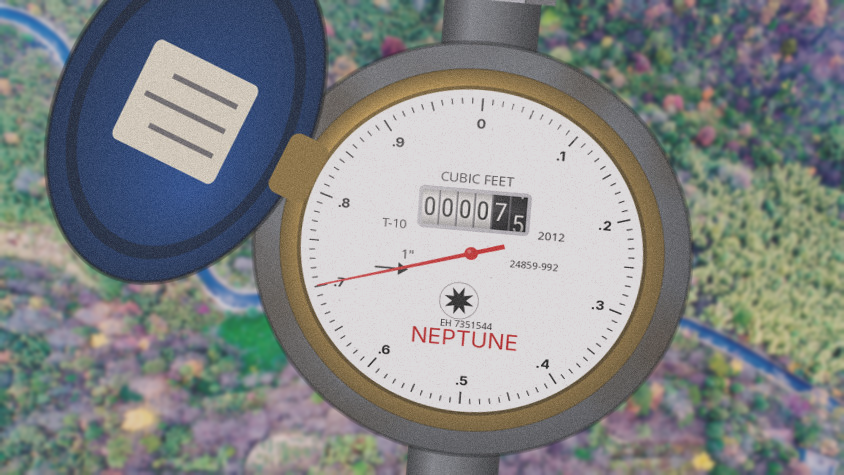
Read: {"value": 74.70, "unit": "ft³"}
